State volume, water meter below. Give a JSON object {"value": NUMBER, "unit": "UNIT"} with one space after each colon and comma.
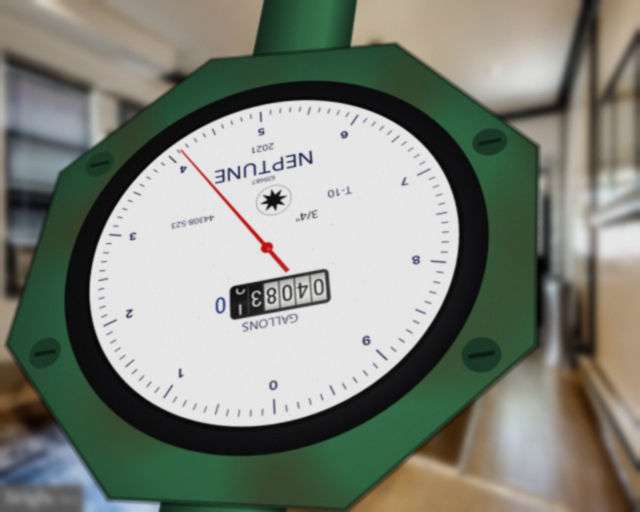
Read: {"value": 408314.1, "unit": "gal"}
